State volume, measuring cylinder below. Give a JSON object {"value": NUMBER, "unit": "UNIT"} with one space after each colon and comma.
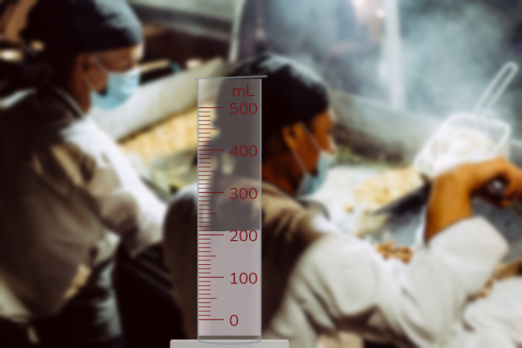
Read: {"value": 210, "unit": "mL"}
